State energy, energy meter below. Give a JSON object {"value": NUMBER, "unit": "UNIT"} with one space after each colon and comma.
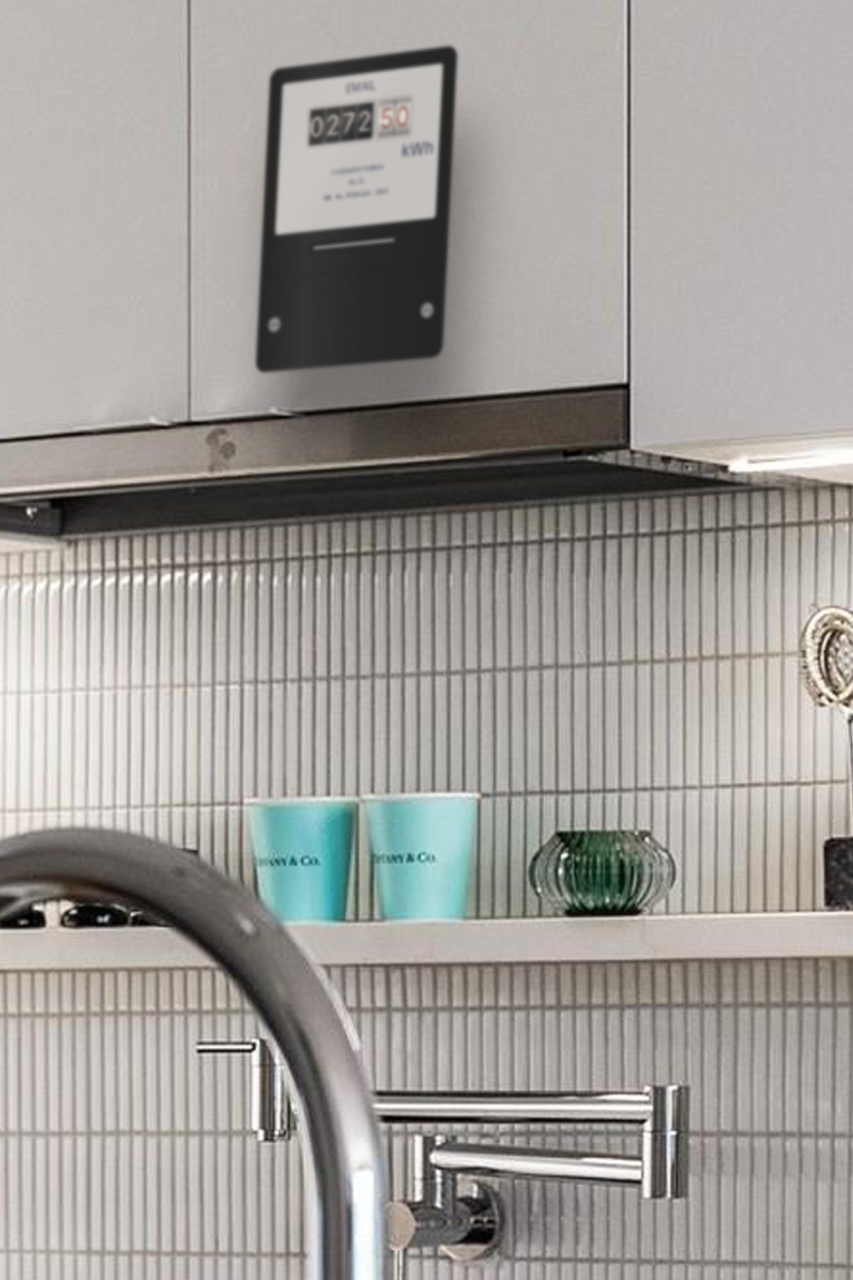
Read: {"value": 272.50, "unit": "kWh"}
